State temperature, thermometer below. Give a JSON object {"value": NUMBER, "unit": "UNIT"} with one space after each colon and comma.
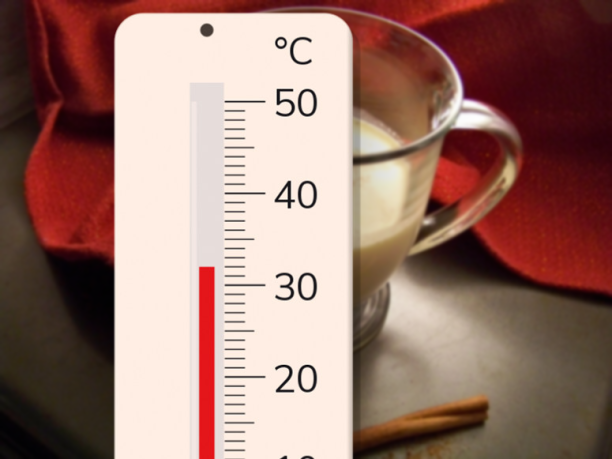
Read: {"value": 32, "unit": "°C"}
